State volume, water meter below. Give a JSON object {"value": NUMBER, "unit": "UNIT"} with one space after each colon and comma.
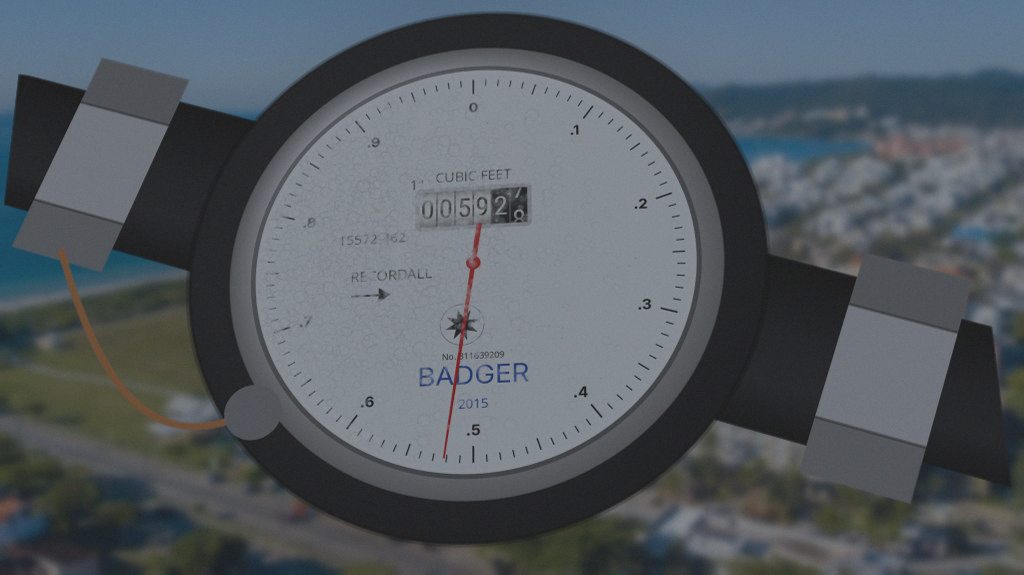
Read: {"value": 5927.52, "unit": "ft³"}
